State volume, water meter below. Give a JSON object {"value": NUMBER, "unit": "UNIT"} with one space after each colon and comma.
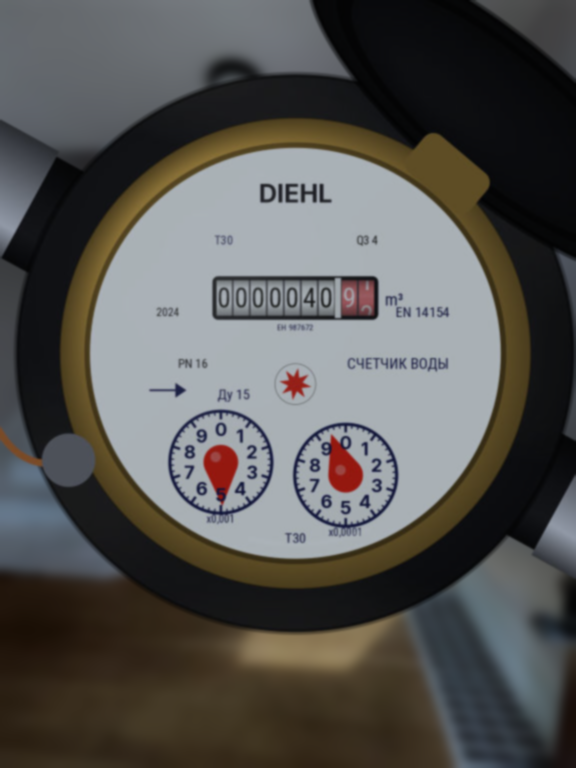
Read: {"value": 40.9149, "unit": "m³"}
